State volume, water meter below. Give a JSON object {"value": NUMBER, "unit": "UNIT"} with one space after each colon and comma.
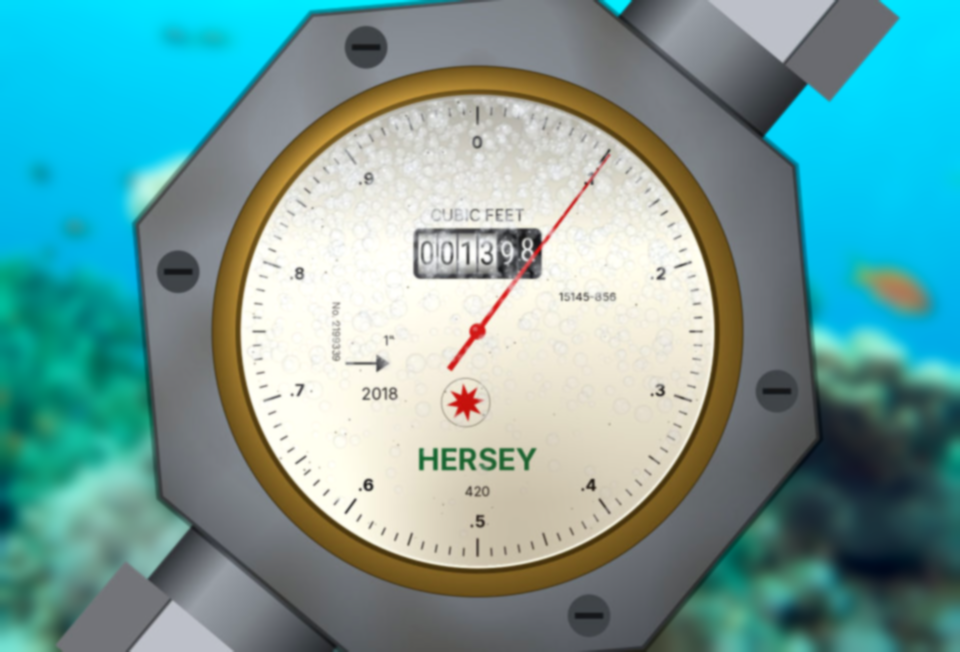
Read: {"value": 1398.10, "unit": "ft³"}
